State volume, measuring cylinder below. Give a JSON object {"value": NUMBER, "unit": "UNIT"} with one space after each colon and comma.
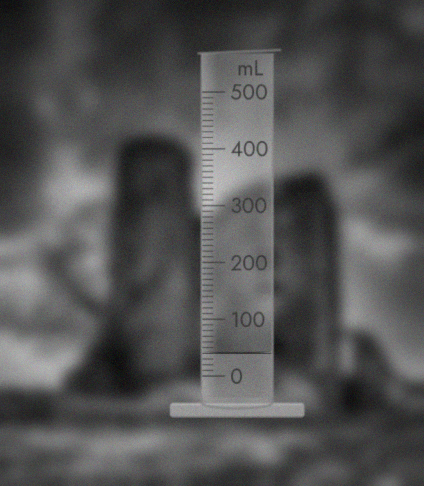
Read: {"value": 40, "unit": "mL"}
